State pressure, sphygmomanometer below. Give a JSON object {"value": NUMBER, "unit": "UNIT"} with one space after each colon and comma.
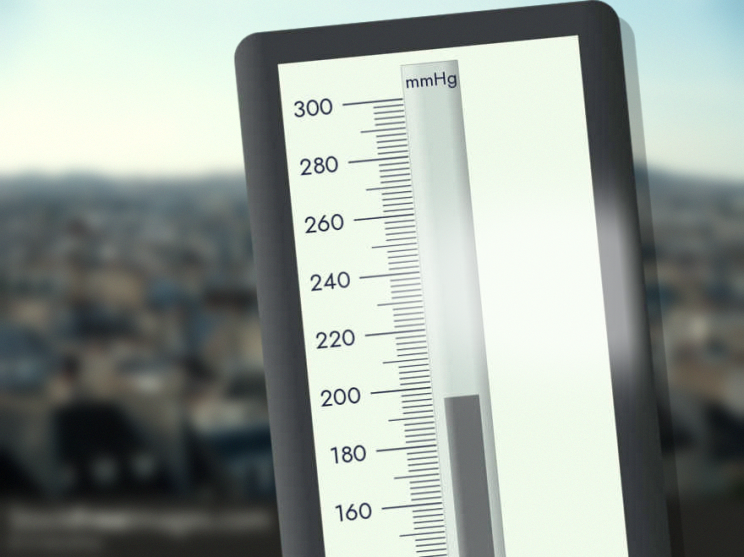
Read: {"value": 196, "unit": "mmHg"}
